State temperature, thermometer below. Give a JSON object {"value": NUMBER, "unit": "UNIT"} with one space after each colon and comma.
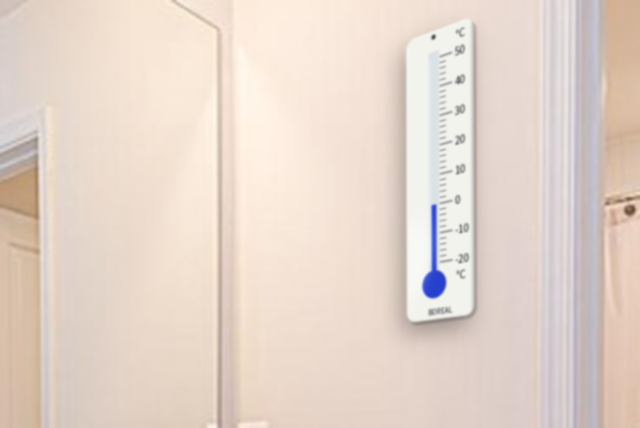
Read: {"value": 0, "unit": "°C"}
